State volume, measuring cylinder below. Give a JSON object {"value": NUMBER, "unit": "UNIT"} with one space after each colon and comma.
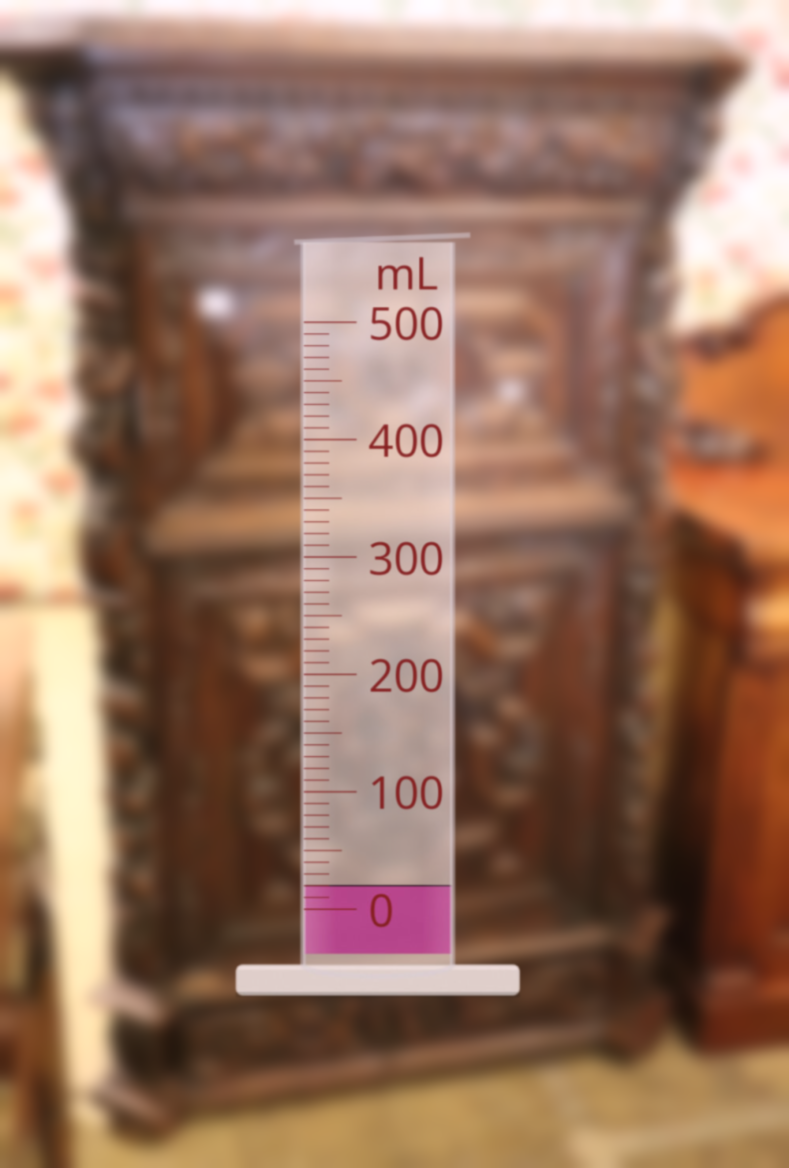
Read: {"value": 20, "unit": "mL"}
